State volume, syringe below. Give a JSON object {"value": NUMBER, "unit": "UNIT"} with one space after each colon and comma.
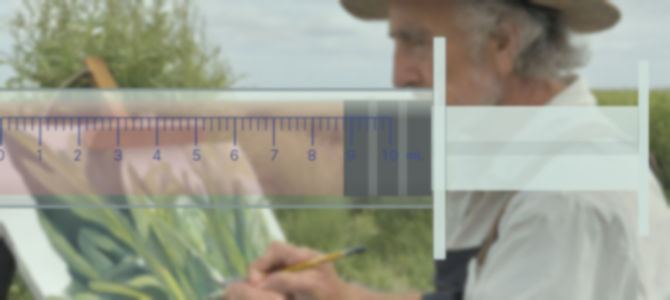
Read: {"value": 8.8, "unit": "mL"}
